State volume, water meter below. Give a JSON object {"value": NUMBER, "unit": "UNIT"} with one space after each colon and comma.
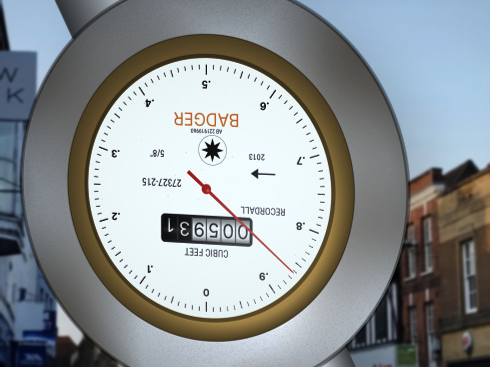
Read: {"value": 5930.86, "unit": "ft³"}
